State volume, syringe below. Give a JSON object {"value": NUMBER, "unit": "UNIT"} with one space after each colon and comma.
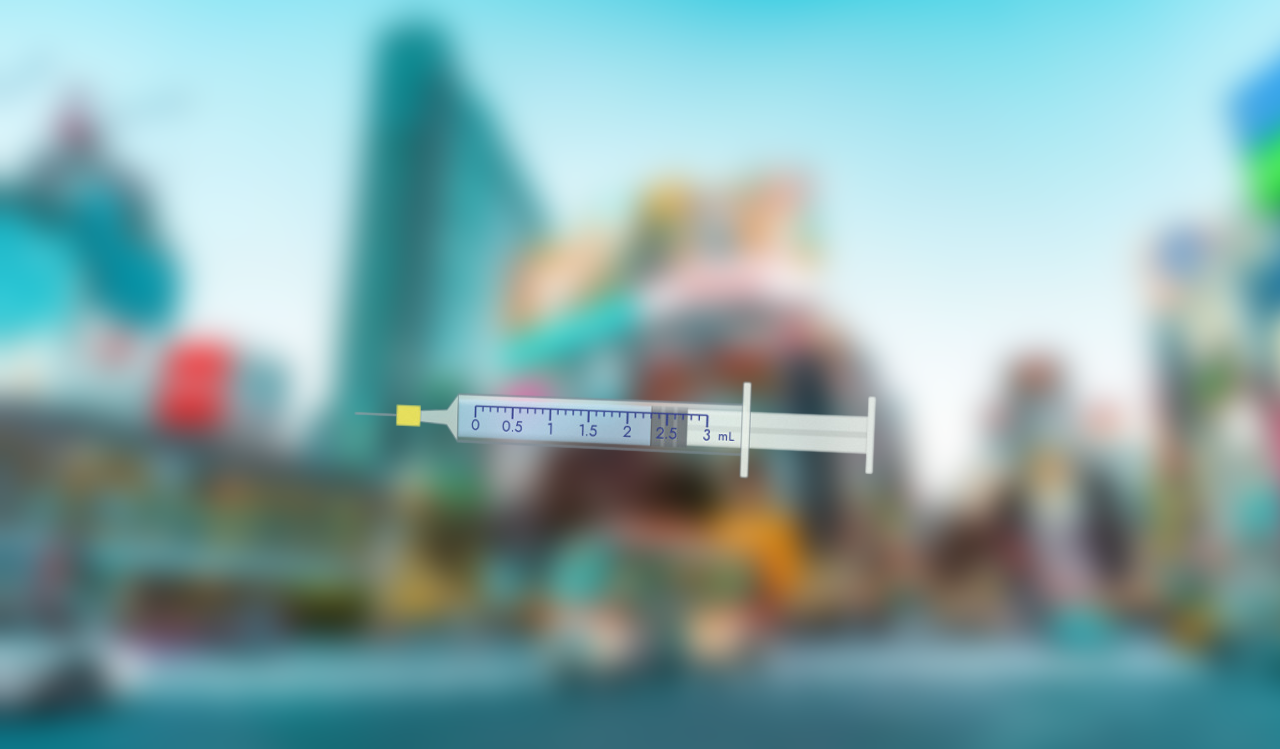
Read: {"value": 2.3, "unit": "mL"}
